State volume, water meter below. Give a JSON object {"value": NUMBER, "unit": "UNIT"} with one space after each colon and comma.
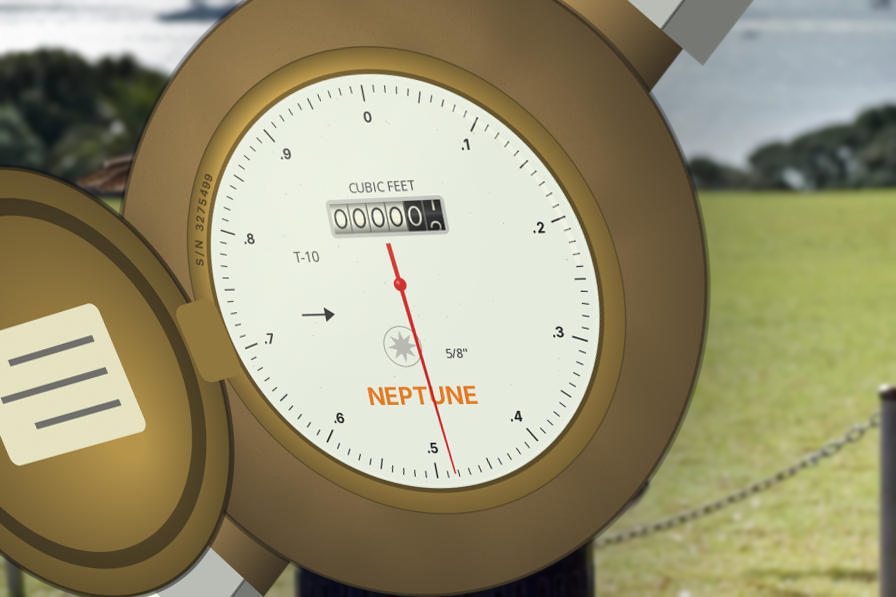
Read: {"value": 1.48, "unit": "ft³"}
